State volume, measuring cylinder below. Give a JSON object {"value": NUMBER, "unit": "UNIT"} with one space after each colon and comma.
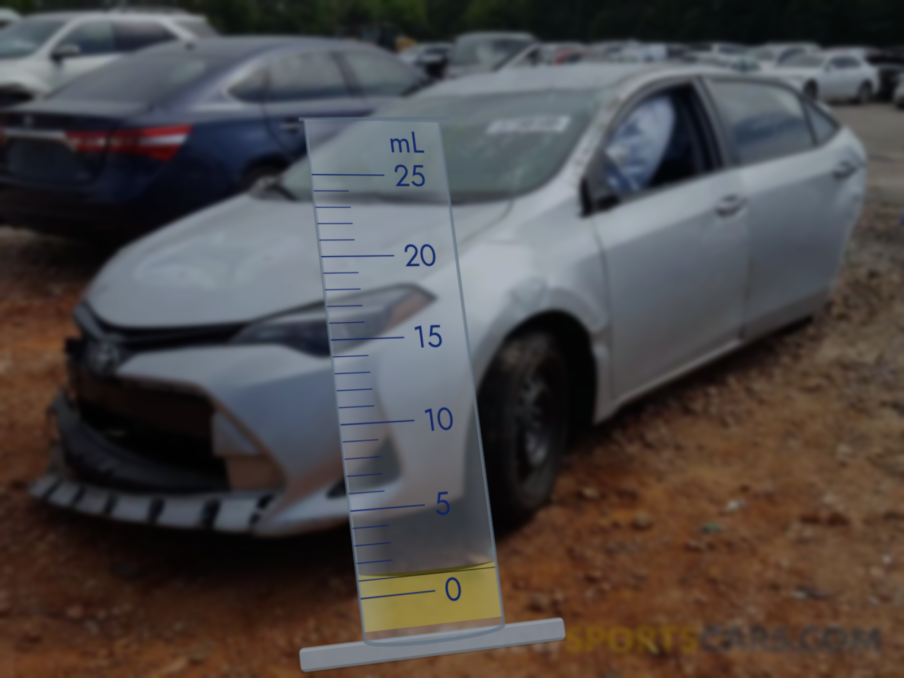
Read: {"value": 1, "unit": "mL"}
